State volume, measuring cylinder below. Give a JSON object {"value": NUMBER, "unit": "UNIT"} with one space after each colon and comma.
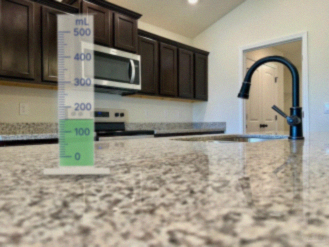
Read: {"value": 150, "unit": "mL"}
